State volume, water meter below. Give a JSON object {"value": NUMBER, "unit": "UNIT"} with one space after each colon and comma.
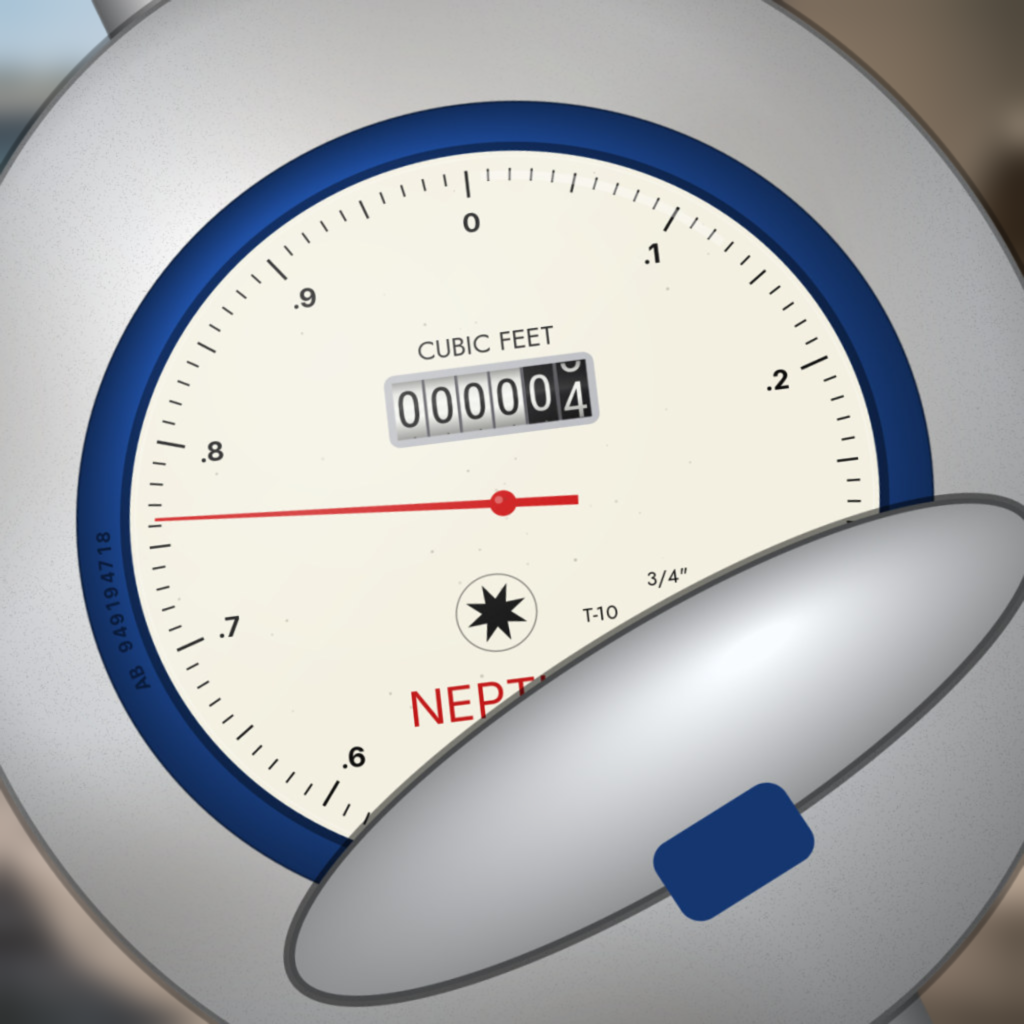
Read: {"value": 3.76, "unit": "ft³"}
